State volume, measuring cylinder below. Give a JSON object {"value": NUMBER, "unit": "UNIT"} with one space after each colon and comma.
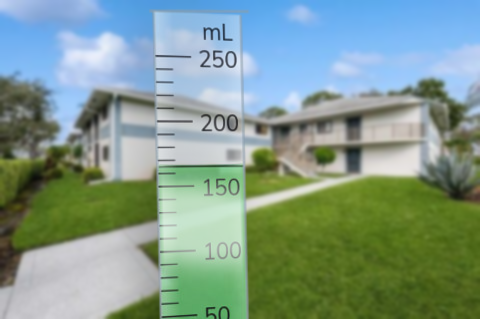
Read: {"value": 165, "unit": "mL"}
